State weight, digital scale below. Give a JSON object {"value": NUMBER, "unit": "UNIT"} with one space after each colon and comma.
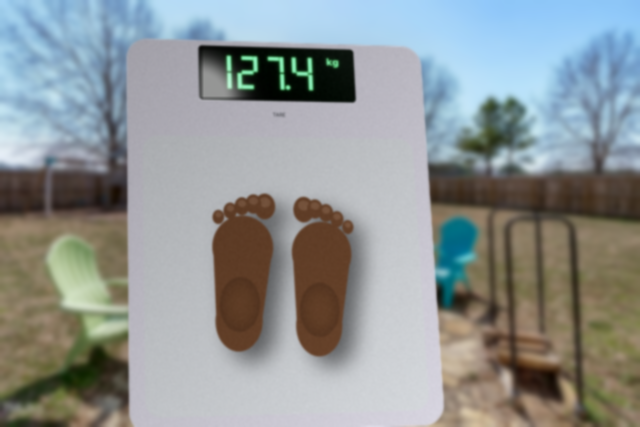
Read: {"value": 127.4, "unit": "kg"}
